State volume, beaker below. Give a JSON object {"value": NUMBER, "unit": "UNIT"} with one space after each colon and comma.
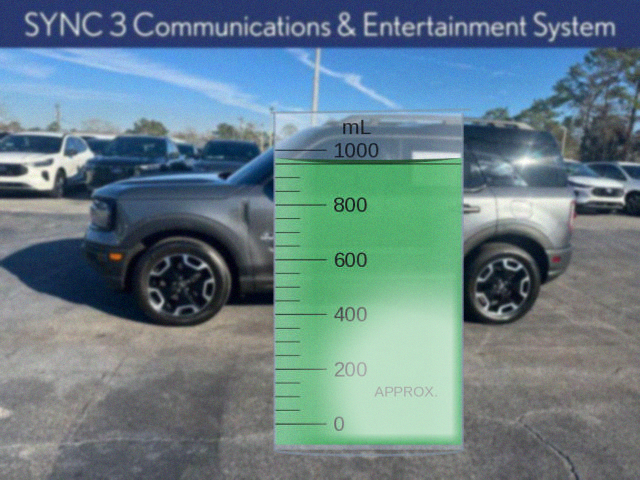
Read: {"value": 950, "unit": "mL"}
